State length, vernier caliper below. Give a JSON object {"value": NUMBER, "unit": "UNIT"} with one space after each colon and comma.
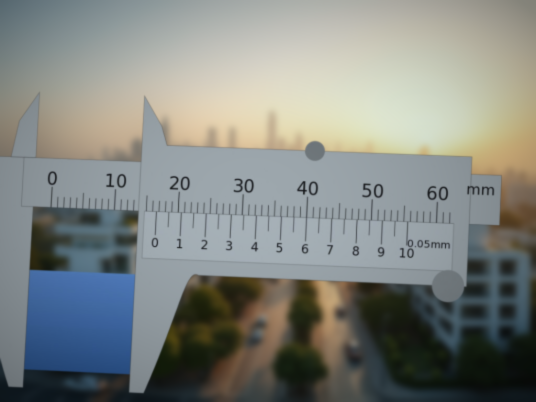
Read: {"value": 16.6, "unit": "mm"}
